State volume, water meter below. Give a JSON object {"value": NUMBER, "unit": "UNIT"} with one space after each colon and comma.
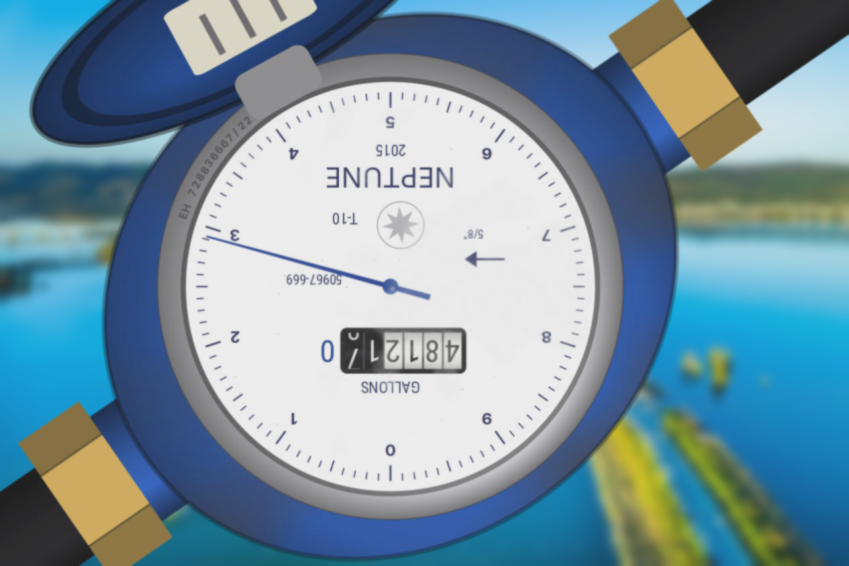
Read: {"value": 4812172.9, "unit": "gal"}
